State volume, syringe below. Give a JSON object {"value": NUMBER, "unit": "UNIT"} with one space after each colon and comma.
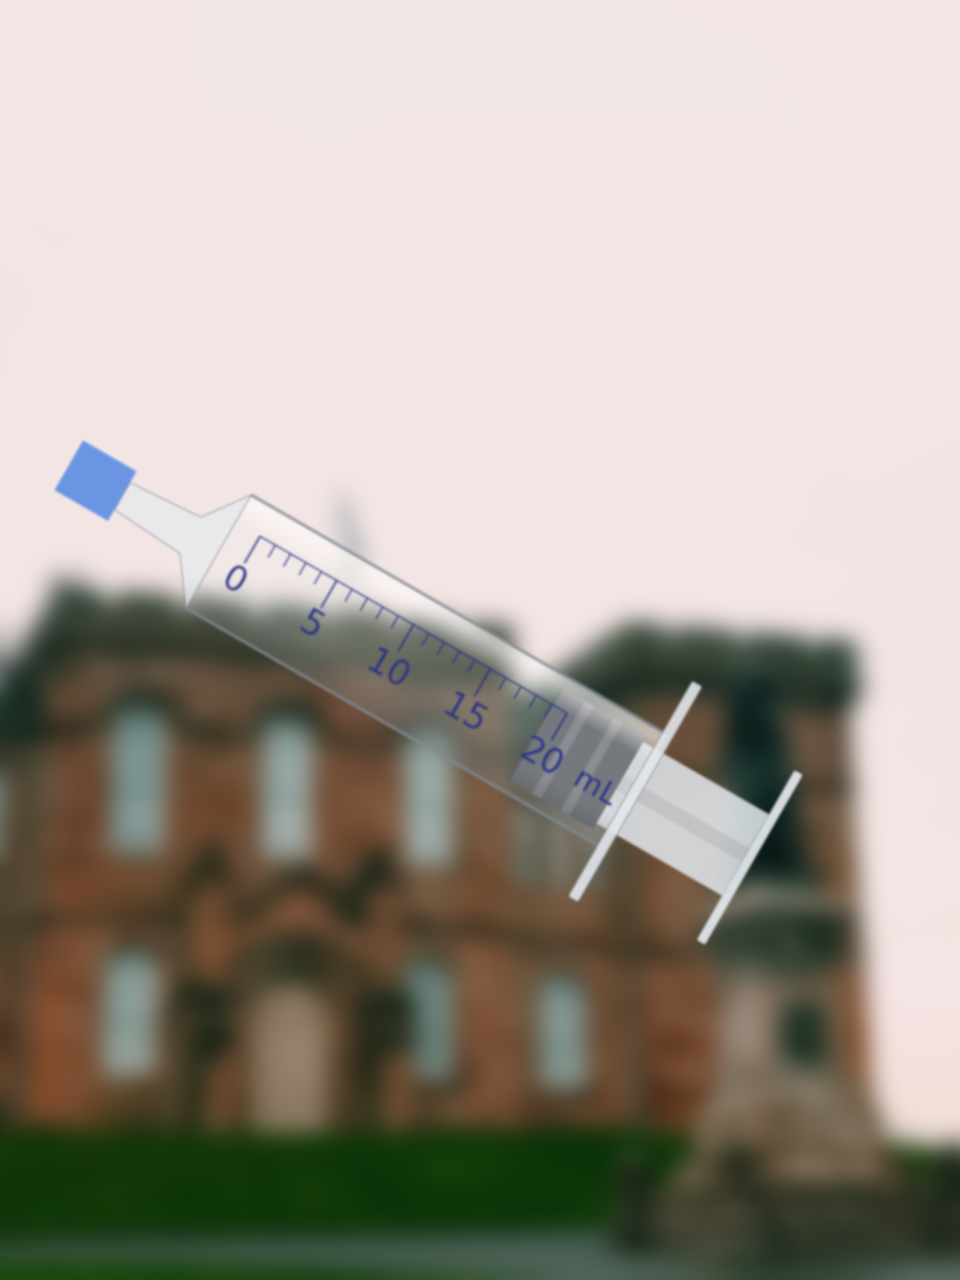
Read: {"value": 19, "unit": "mL"}
